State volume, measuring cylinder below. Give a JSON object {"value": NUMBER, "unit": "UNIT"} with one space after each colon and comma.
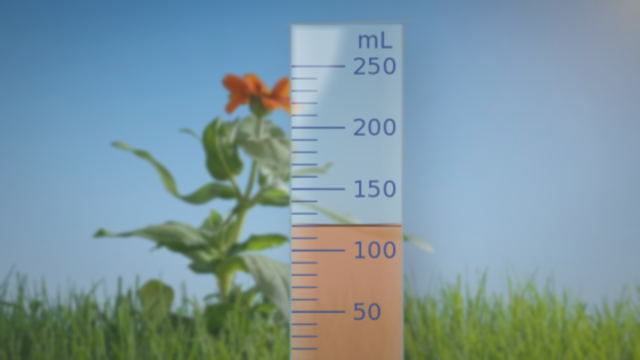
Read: {"value": 120, "unit": "mL"}
